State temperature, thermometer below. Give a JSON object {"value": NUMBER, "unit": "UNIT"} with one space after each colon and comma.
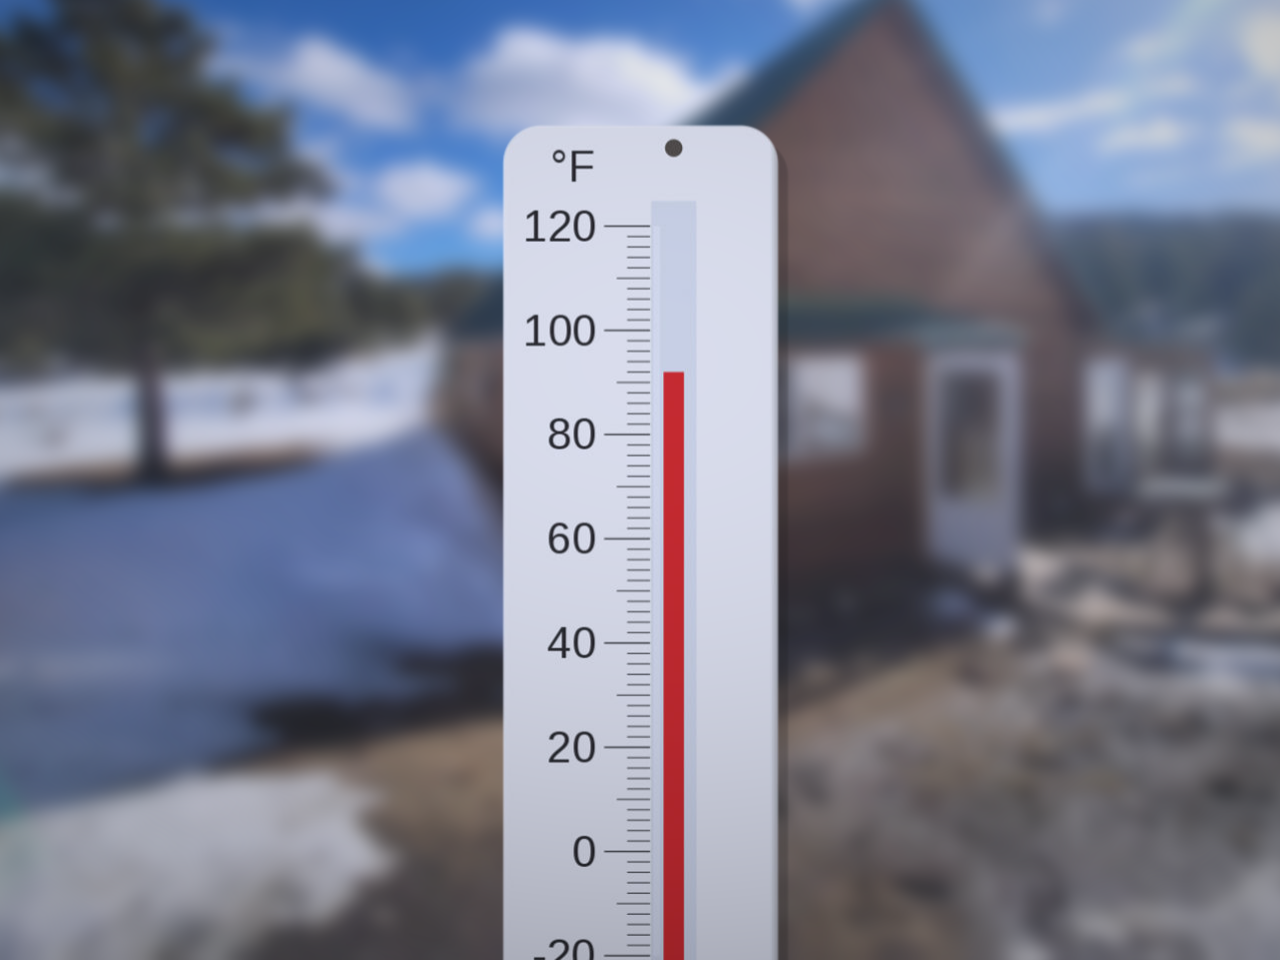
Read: {"value": 92, "unit": "°F"}
